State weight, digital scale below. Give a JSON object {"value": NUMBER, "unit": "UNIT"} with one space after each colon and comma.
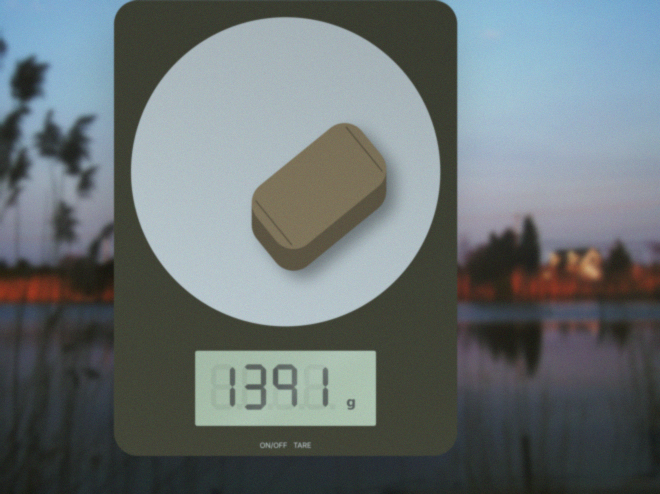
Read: {"value": 1391, "unit": "g"}
